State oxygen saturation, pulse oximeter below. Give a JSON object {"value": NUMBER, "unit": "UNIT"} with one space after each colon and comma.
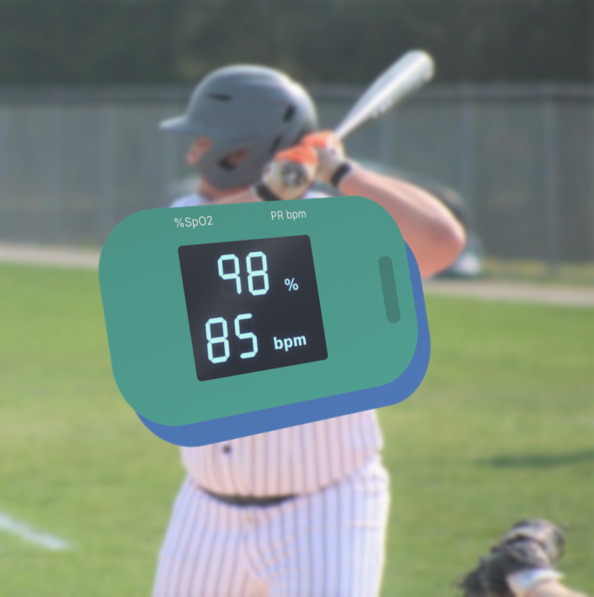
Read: {"value": 98, "unit": "%"}
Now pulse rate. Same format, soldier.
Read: {"value": 85, "unit": "bpm"}
